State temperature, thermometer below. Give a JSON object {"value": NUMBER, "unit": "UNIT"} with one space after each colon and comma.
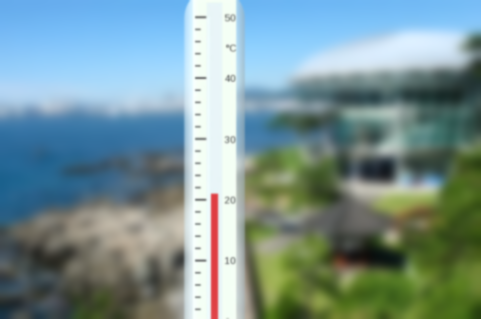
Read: {"value": 21, "unit": "°C"}
